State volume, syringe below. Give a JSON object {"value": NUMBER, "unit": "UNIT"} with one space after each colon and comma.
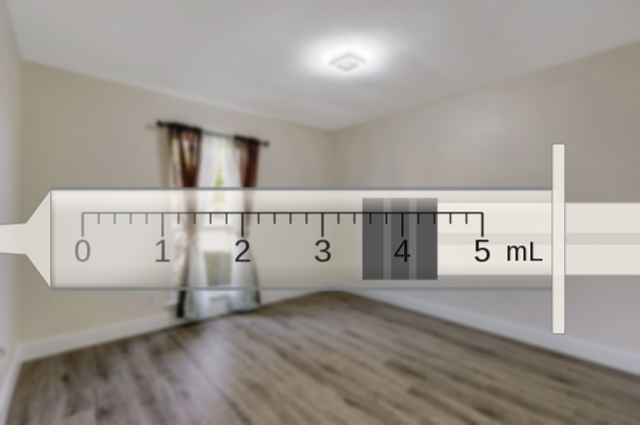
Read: {"value": 3.5, "unit": "mL"}
